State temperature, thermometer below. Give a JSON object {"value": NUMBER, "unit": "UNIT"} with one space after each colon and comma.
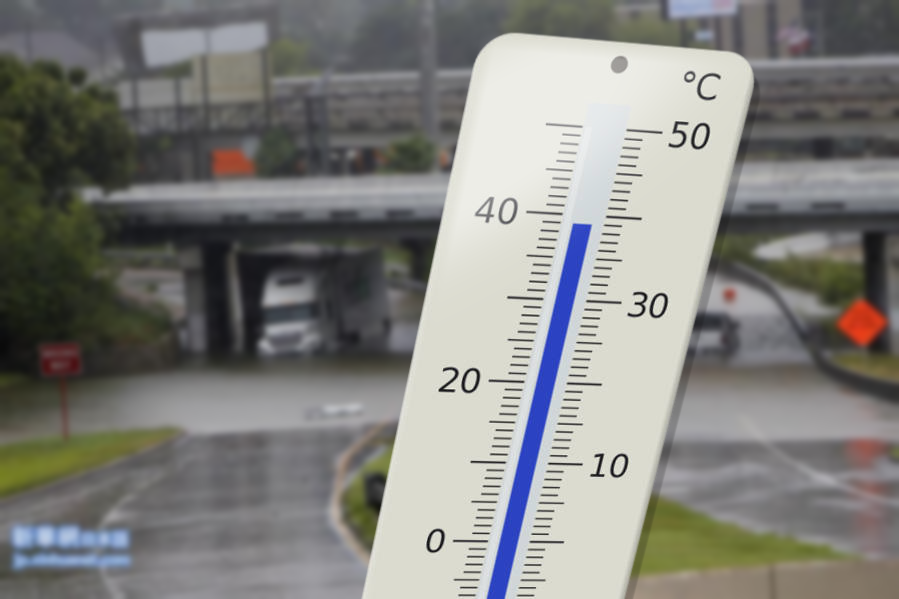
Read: {"value": 39, "unit": "°C"}
